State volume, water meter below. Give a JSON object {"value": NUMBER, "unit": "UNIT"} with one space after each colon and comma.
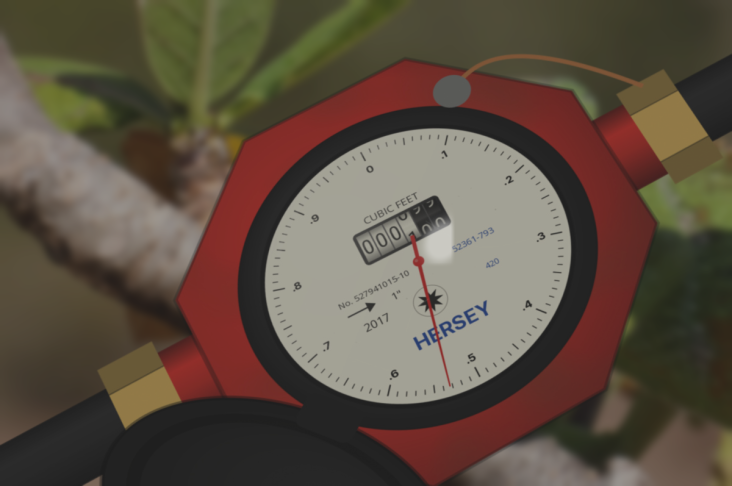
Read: {"value": 99.53, "unit": "ft³"}
